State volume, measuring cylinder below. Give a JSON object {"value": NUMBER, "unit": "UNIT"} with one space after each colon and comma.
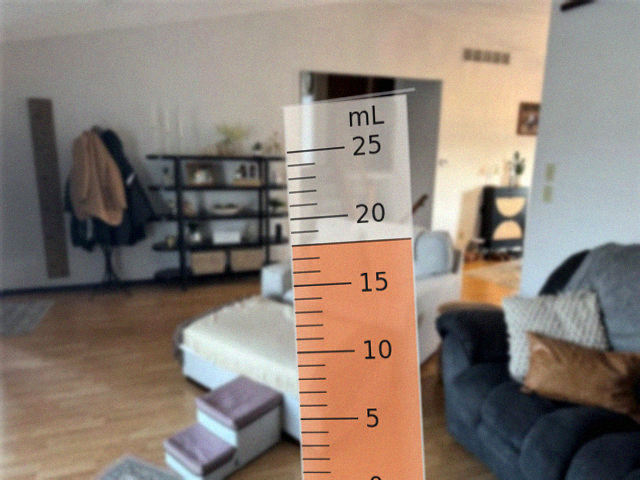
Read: {"value": 18, "unit": "mL"}
